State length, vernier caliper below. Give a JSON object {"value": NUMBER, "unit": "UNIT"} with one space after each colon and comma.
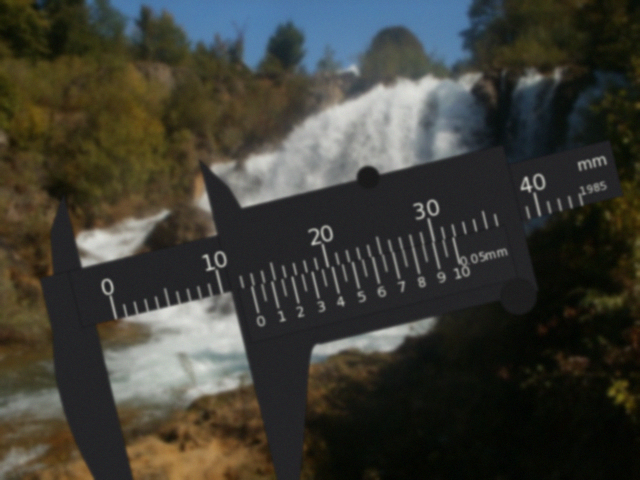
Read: {"value": 12.8, "unit": "mm"}
